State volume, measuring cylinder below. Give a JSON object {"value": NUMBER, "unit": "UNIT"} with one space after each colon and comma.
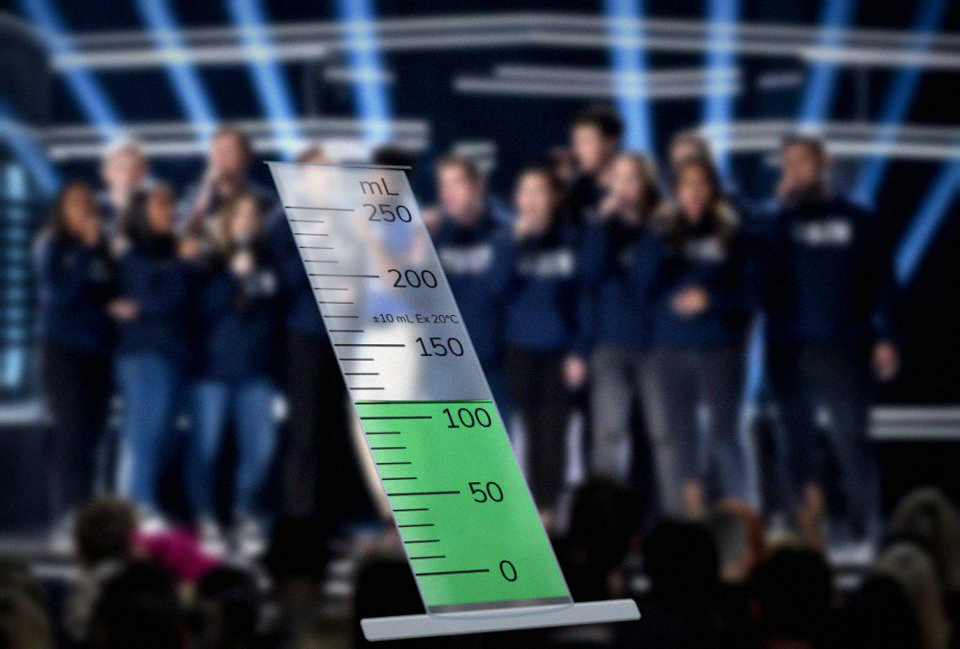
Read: {"value": 110, "unit": "mL"}
